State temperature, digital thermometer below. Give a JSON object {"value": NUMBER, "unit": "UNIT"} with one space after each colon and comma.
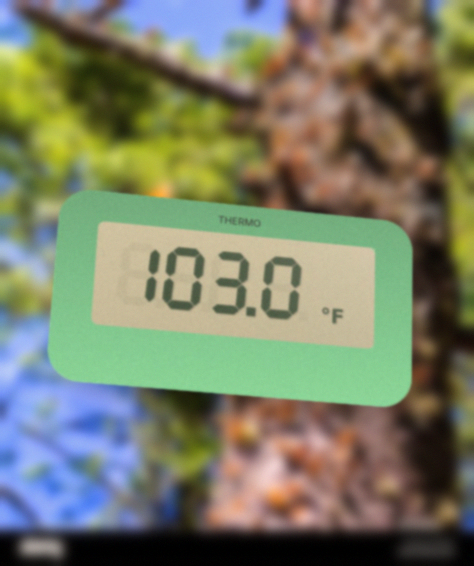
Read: {"value": 103.0, "unit": "°F"}
